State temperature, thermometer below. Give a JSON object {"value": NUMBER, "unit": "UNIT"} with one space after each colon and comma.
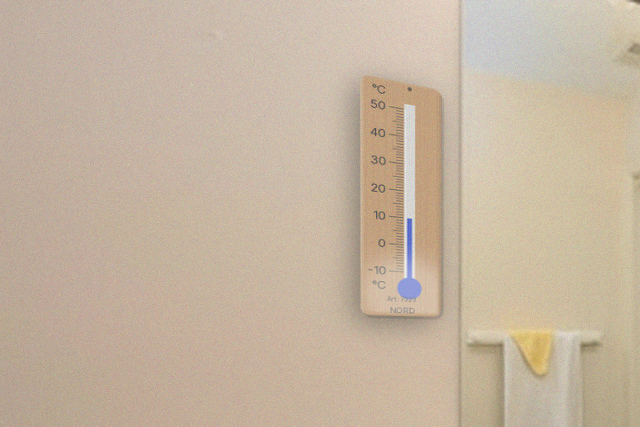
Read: {"value": 10, "unit": "°C"}
